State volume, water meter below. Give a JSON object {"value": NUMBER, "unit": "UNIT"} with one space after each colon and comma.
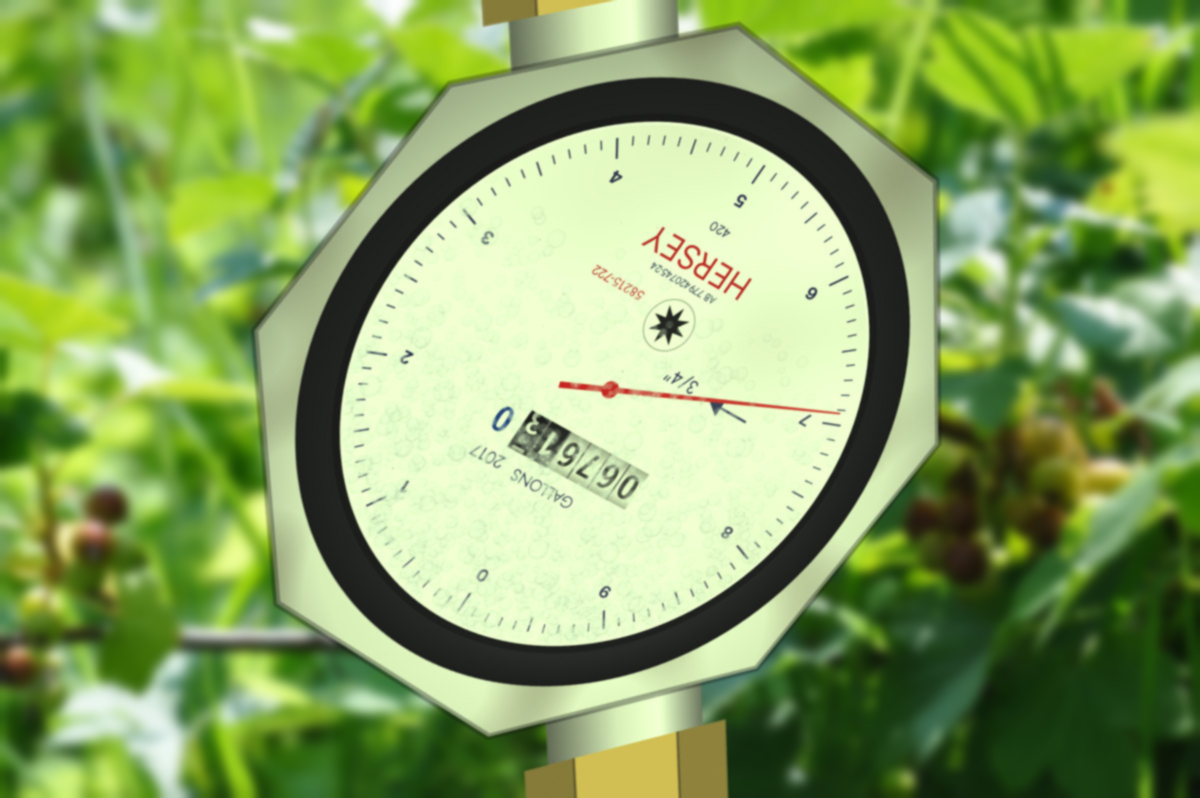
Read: {"value": 676126.9, "unit": "gal"}
